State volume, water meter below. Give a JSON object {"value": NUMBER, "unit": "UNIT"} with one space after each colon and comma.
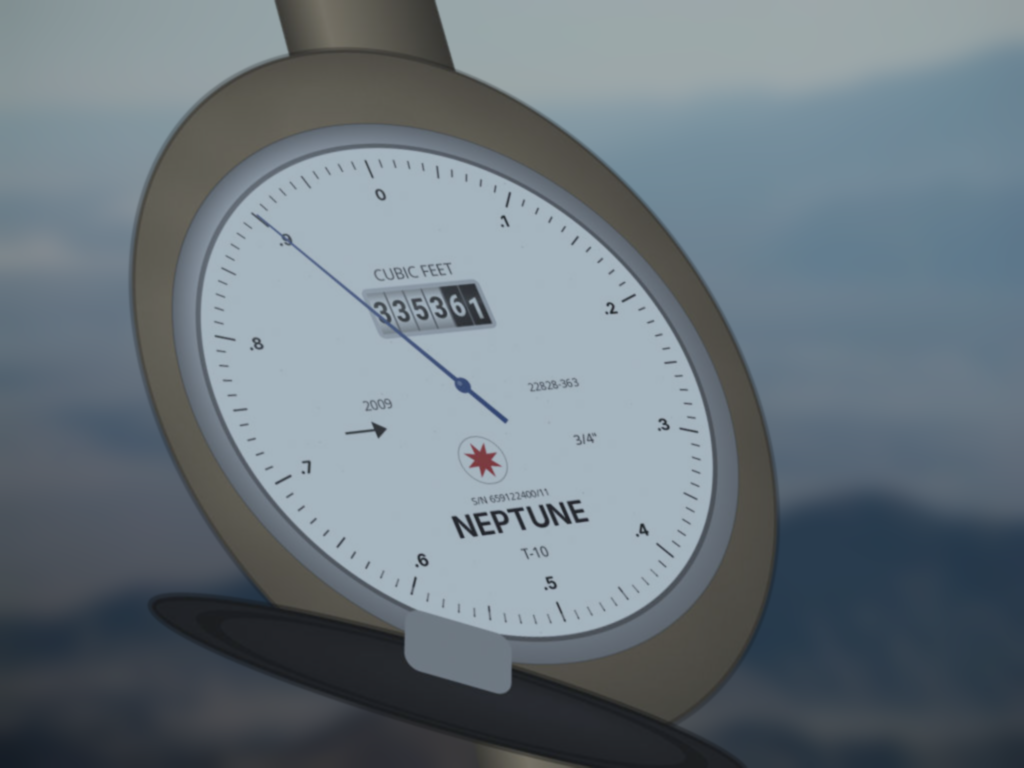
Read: {"value": 335360.90, "unit": "ft³"}
